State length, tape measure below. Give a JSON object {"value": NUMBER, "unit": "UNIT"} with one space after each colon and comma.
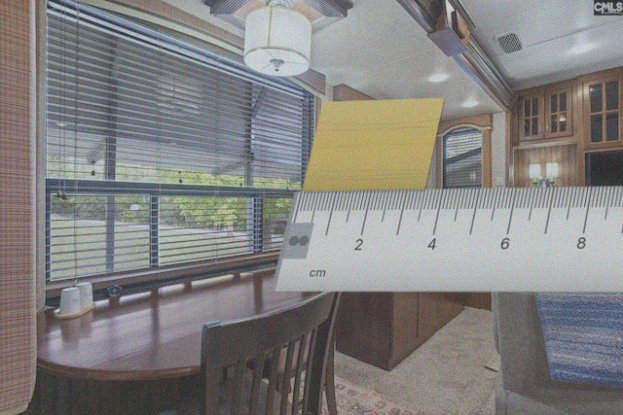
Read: {"value": 3.5, "unit": "cm"}
